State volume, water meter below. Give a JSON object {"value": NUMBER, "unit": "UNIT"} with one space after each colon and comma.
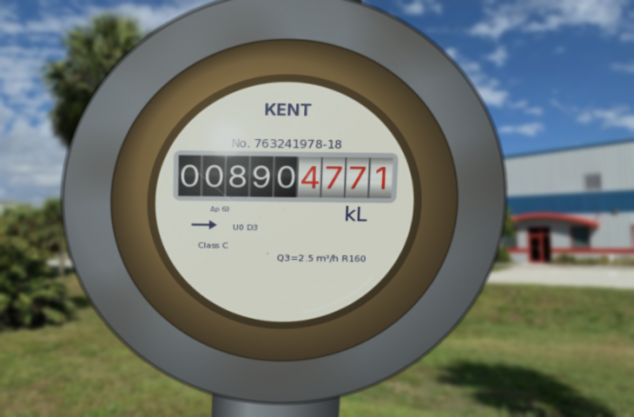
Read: {"value": 890.4771, "unit": "kL"}
